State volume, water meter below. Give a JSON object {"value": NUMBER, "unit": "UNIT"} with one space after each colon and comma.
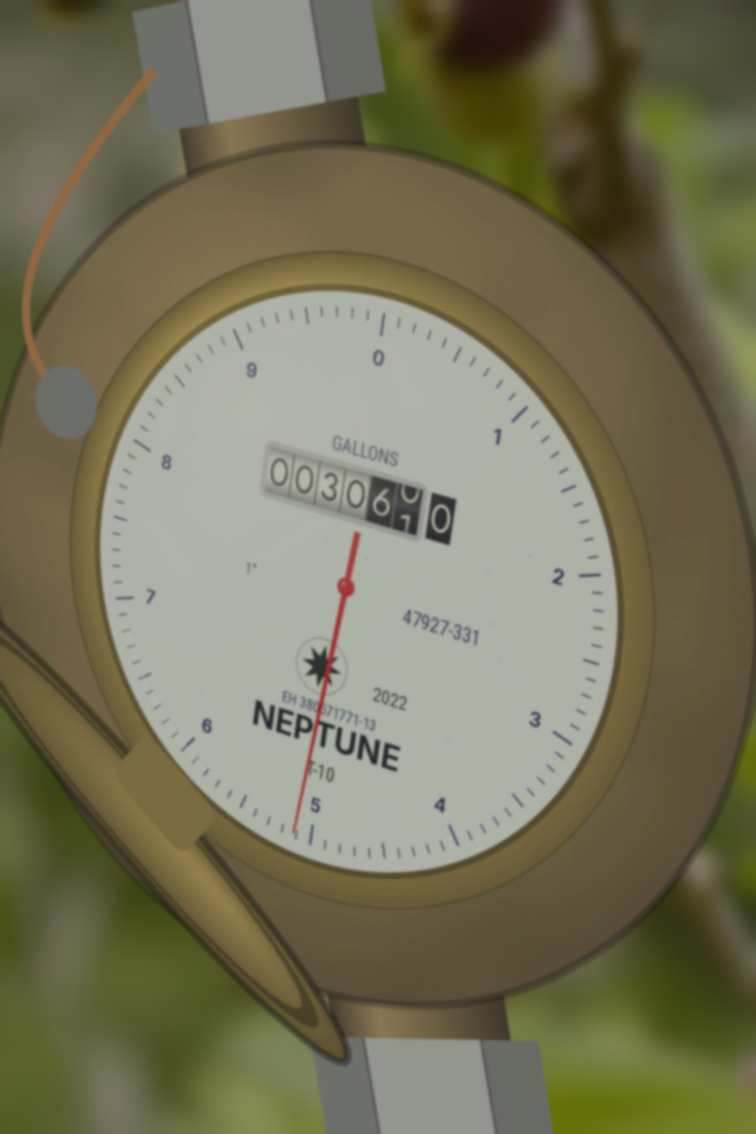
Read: {"value": 30605.1, "unit": "gal"}
